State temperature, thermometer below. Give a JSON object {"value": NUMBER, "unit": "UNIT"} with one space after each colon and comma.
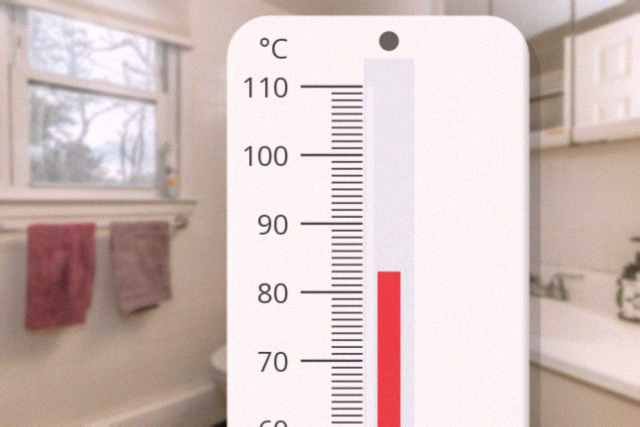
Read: {"value": 83, "unit": "°C"}
